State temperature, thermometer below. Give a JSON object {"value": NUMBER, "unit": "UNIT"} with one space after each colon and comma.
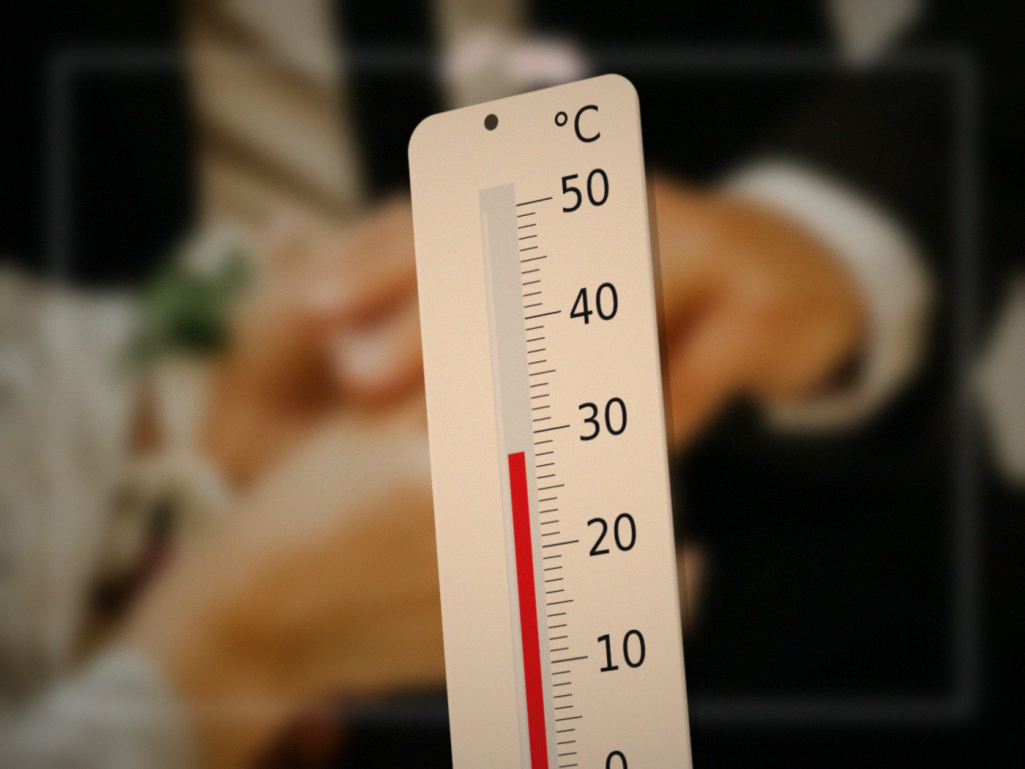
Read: {"value": 28.5, "unit": "°C"}
